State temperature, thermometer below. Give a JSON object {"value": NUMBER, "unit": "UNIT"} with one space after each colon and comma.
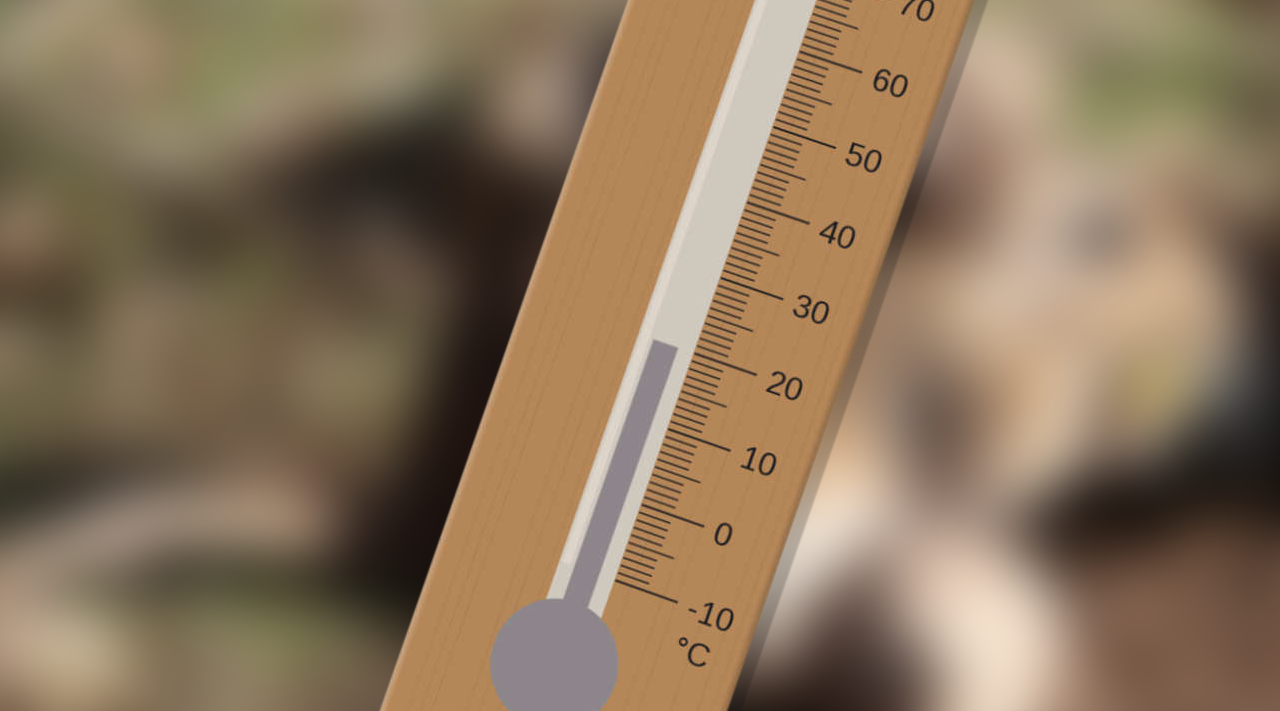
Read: {"value": 20, "unit": "°C"}
